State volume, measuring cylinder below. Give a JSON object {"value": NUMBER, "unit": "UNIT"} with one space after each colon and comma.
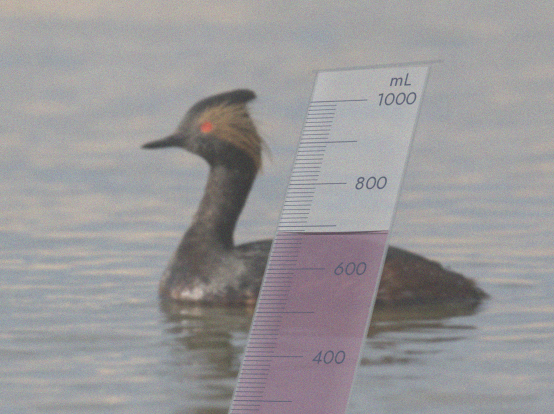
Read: {"value": 680, "unit": "mL"}
